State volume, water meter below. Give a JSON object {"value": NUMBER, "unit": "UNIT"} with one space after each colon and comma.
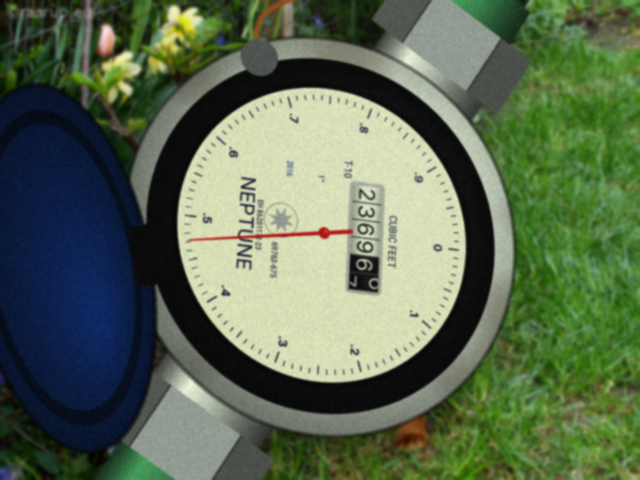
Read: {"value": 236966.47, "unit": "ft³"}
